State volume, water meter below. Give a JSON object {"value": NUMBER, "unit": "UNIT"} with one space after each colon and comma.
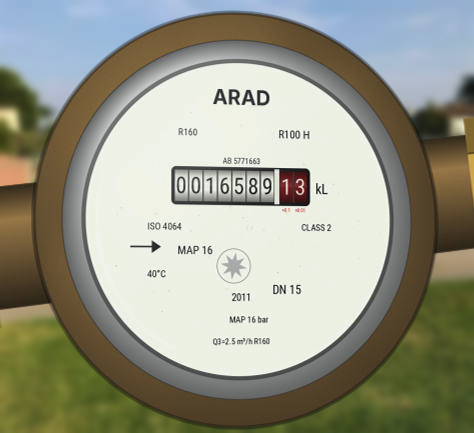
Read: {"value": 16589.13, "unit": "kL"}
